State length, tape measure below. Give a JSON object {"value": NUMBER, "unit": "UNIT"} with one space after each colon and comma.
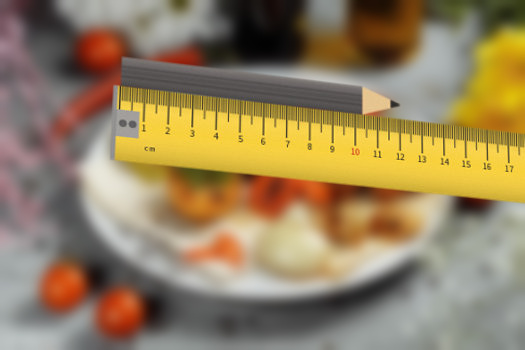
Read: {"value": 12, "unit": "cm"}
